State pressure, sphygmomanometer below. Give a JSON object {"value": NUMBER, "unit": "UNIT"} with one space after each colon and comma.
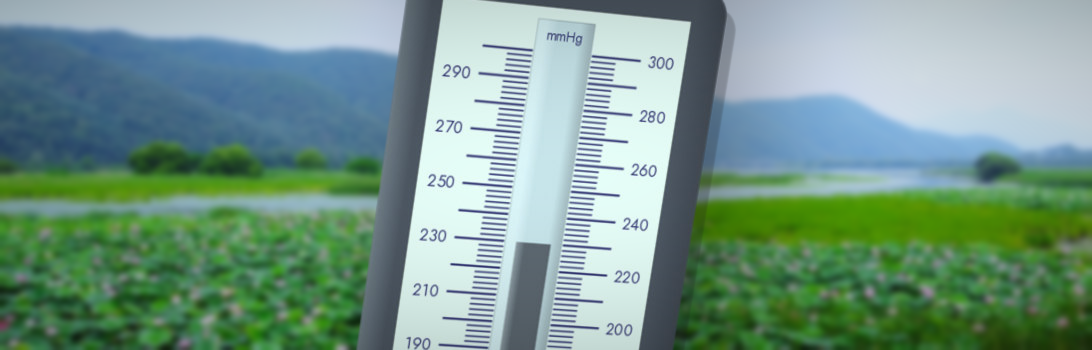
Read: {"value": 230, "unit": "mmHg"}
